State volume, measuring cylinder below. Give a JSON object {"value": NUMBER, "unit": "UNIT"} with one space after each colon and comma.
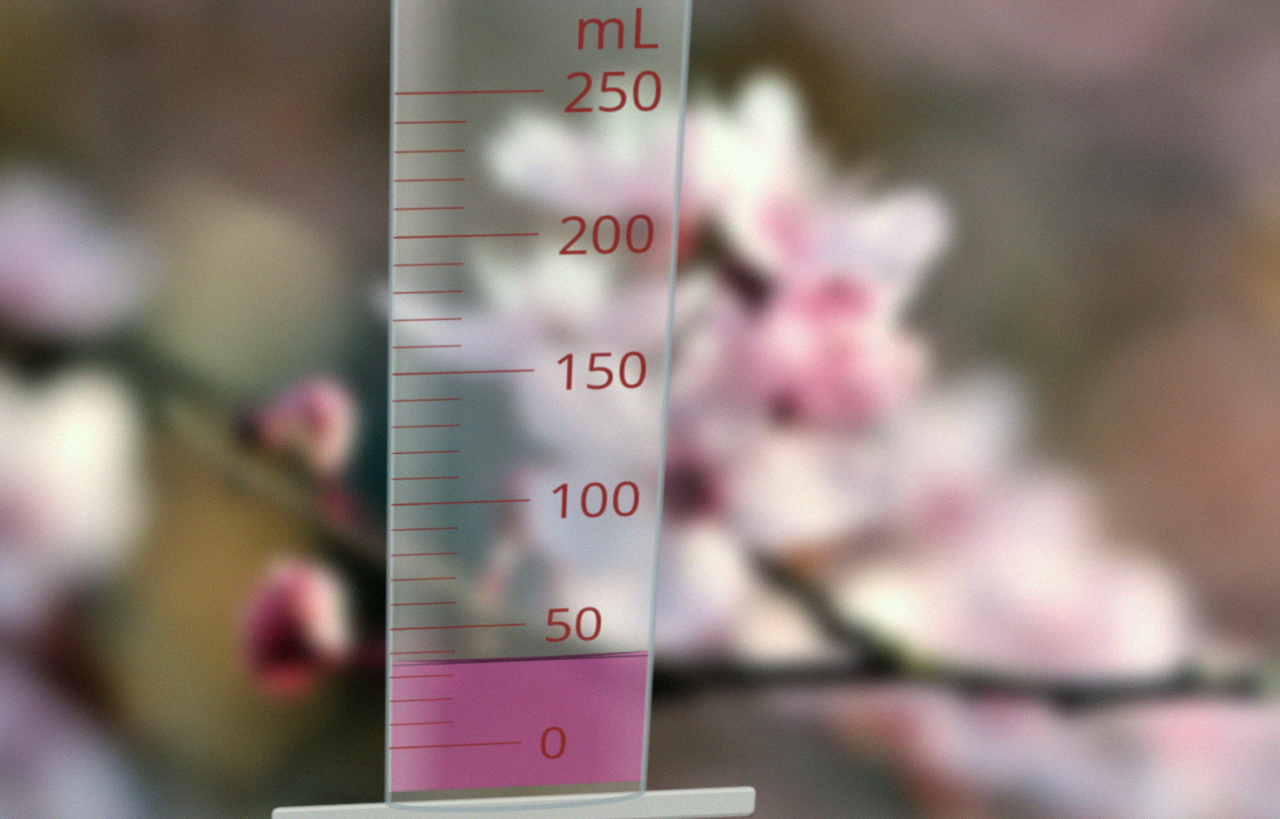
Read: {"value": 35, "unit": "mL"}
